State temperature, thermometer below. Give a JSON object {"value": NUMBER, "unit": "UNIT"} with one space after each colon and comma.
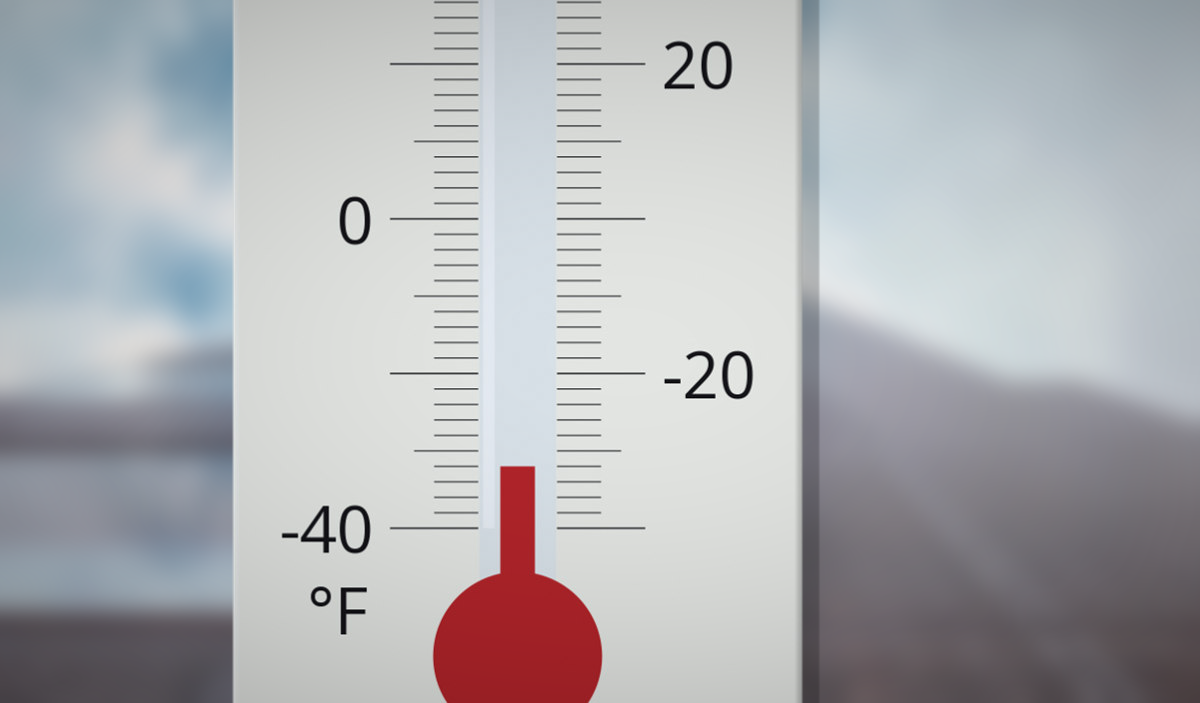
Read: {"value": -32, "unit": "°F"}
